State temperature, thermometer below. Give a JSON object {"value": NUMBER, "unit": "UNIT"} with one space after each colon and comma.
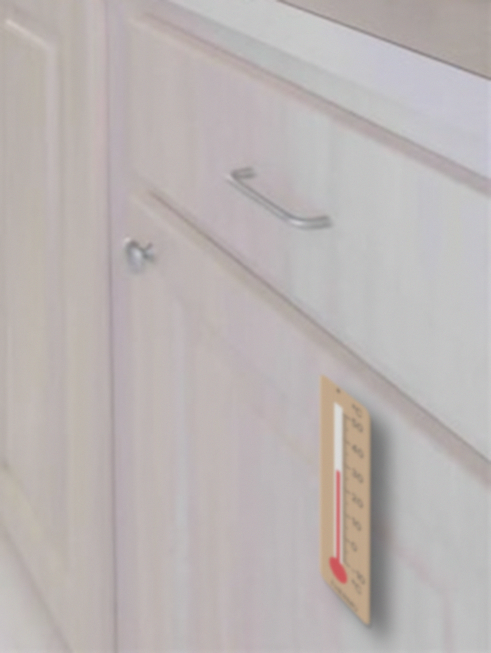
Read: {"value": 25, "unit": "°C"}
